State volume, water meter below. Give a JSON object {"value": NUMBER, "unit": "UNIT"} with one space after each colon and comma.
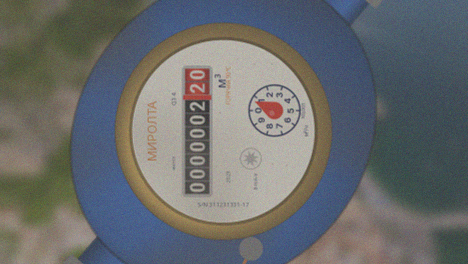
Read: {"value": 2.200, "unit": "m³"}
